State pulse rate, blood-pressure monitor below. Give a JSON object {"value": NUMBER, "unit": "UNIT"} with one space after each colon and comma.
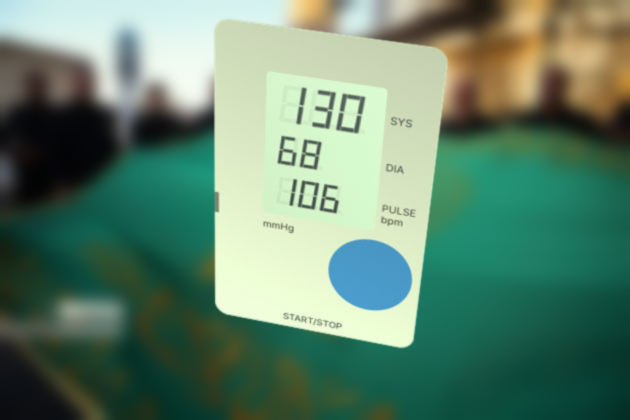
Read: {"value": 106, "unit": "bpm"}
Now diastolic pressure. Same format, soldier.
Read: {"value": 68, "unit": "mmHg"}
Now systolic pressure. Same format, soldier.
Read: {"value": 130, "unit": "mmHg"}
